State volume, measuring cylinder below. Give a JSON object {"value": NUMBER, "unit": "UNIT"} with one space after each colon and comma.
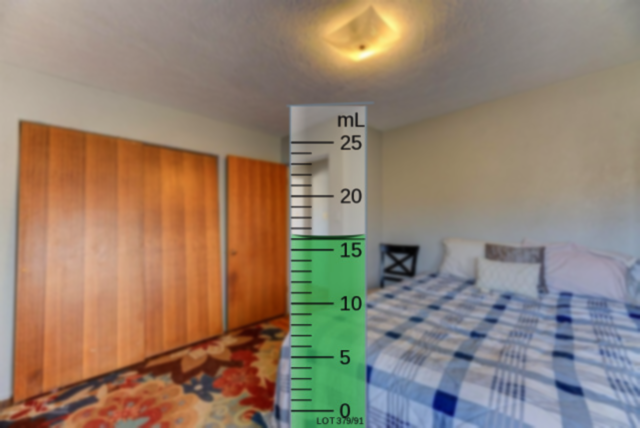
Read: {"value": 16, "unit": "mL"}
